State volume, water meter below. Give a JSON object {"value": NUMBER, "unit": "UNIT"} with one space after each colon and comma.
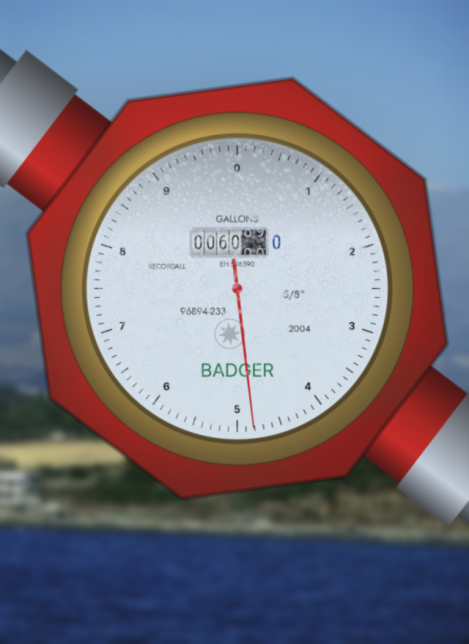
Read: {"value": 60894.8, "unit": "gal"}
